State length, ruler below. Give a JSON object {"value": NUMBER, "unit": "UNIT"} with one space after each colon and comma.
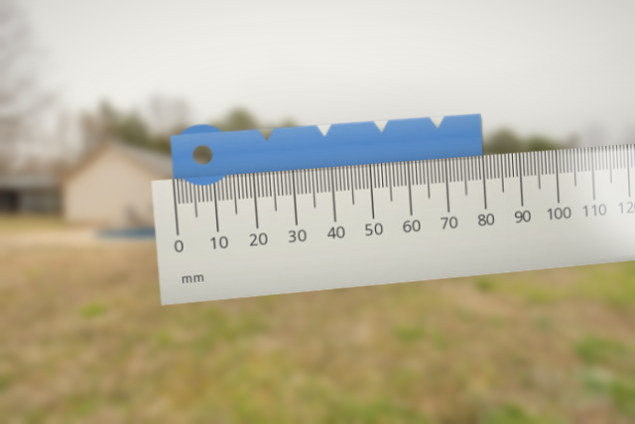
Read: {"value": 80, "unit": "mm"}
